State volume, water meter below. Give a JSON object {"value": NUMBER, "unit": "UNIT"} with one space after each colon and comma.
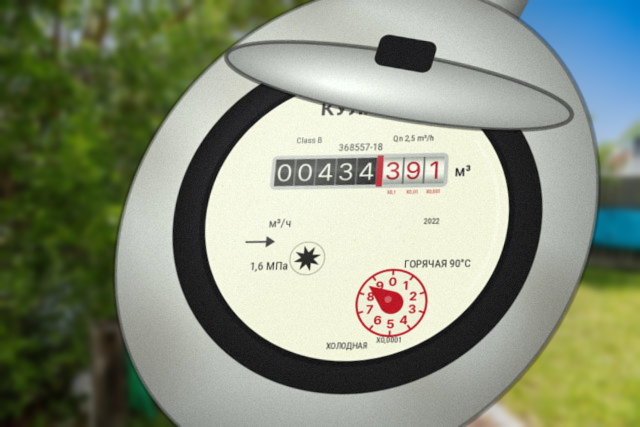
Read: {"value": 434.3918, "unit": "m³"}
